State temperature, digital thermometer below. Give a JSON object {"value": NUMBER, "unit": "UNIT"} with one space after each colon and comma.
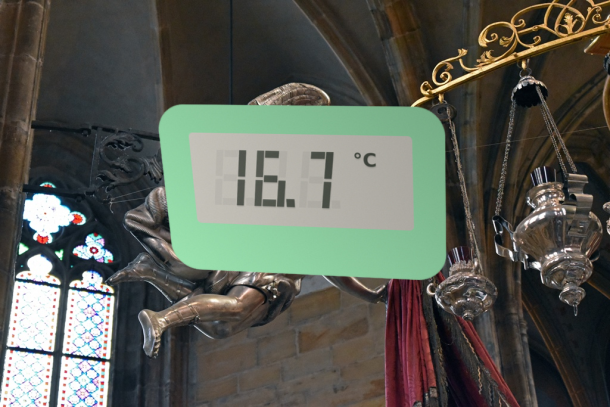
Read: {"value": 16.7, "unit": "°C"}
